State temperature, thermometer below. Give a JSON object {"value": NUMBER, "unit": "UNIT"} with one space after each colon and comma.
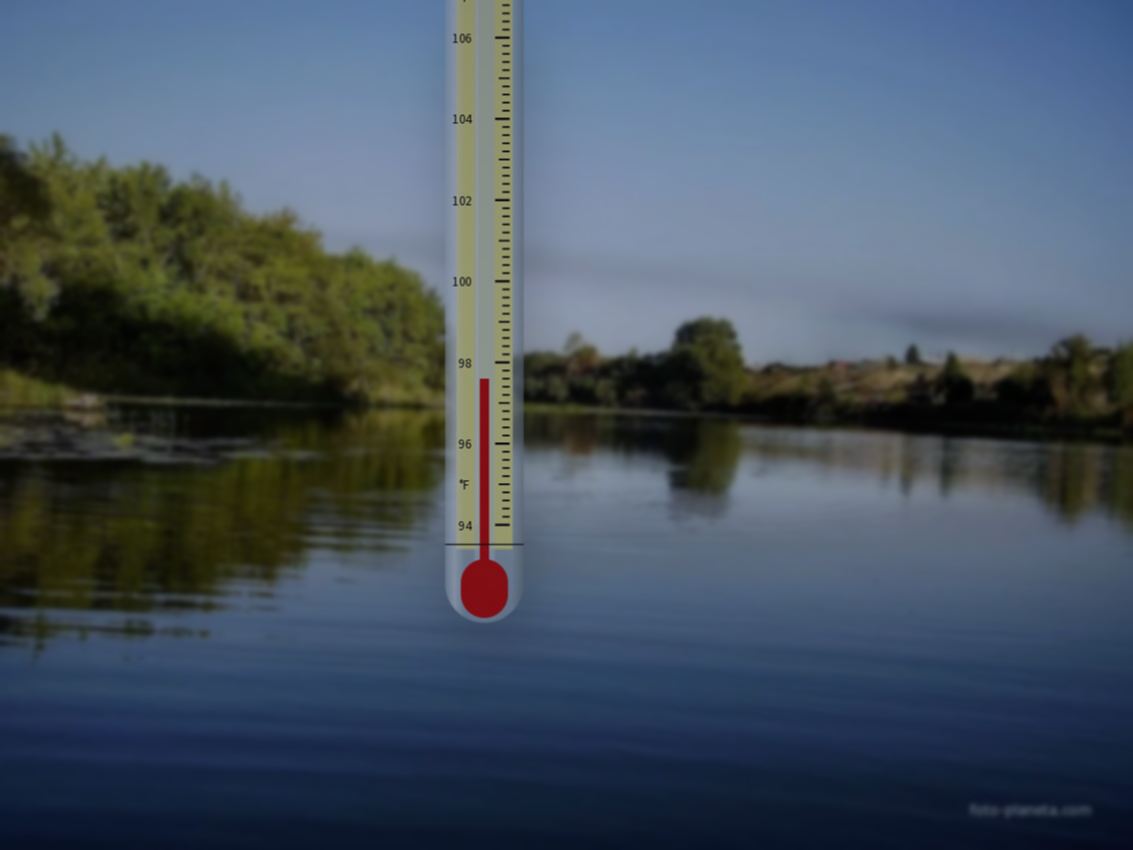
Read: {"value": 97.6, "unit": "°F"}
